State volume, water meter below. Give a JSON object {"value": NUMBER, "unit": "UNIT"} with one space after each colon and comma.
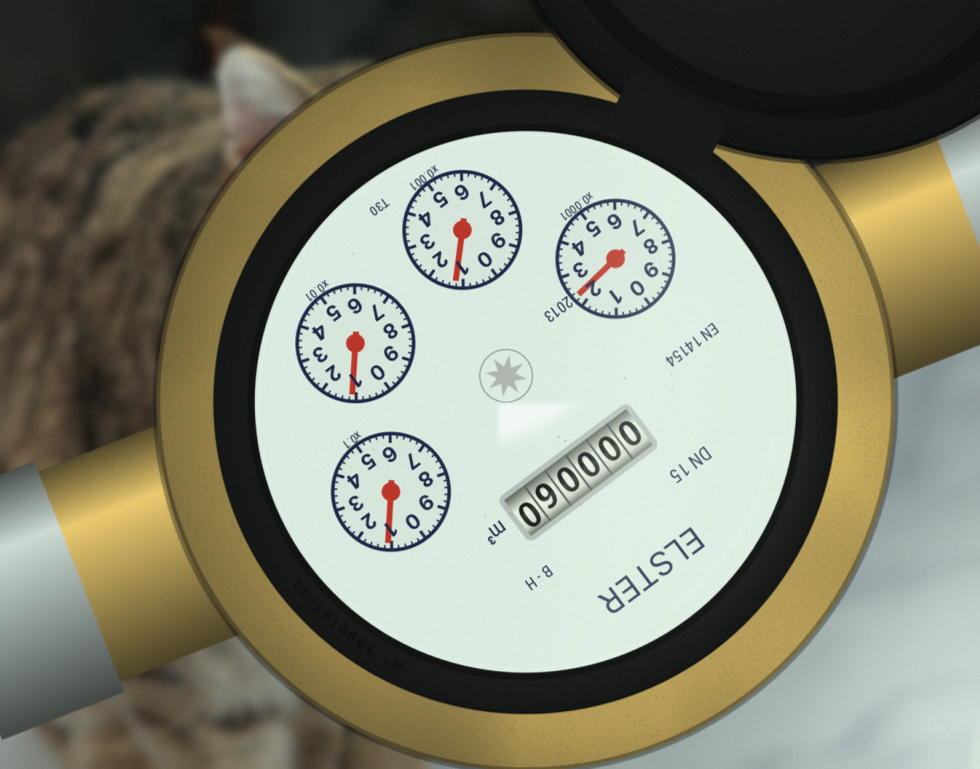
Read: {"value": 60.1112, "unit": "m³"}
